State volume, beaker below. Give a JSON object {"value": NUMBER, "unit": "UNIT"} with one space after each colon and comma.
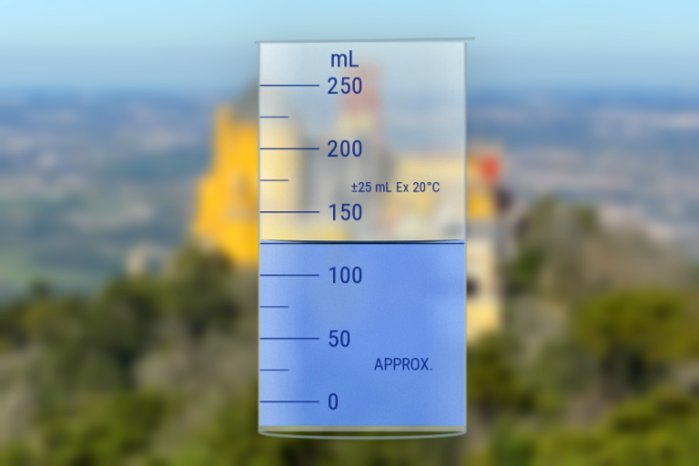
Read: {"value": 125, "unit": "mL"}
